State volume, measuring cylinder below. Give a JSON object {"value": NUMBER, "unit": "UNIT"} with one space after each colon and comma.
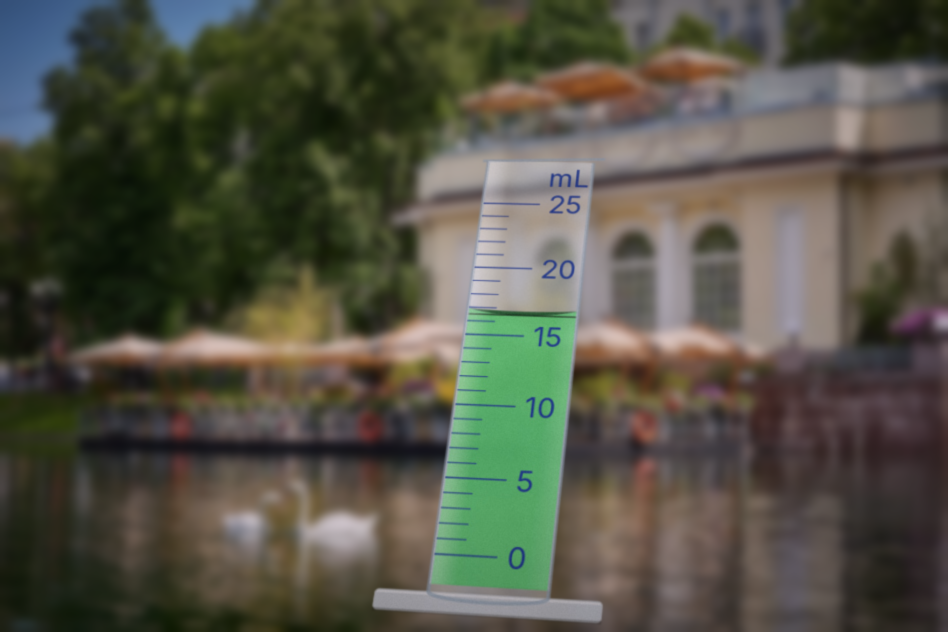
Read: {"value": 16.5, "unit": "mL"}
